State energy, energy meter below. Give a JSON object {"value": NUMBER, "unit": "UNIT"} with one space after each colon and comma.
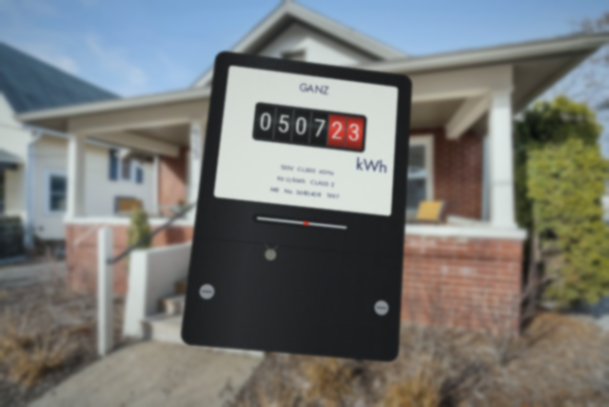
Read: {"value": 507.23, "unit": "kWh"}
